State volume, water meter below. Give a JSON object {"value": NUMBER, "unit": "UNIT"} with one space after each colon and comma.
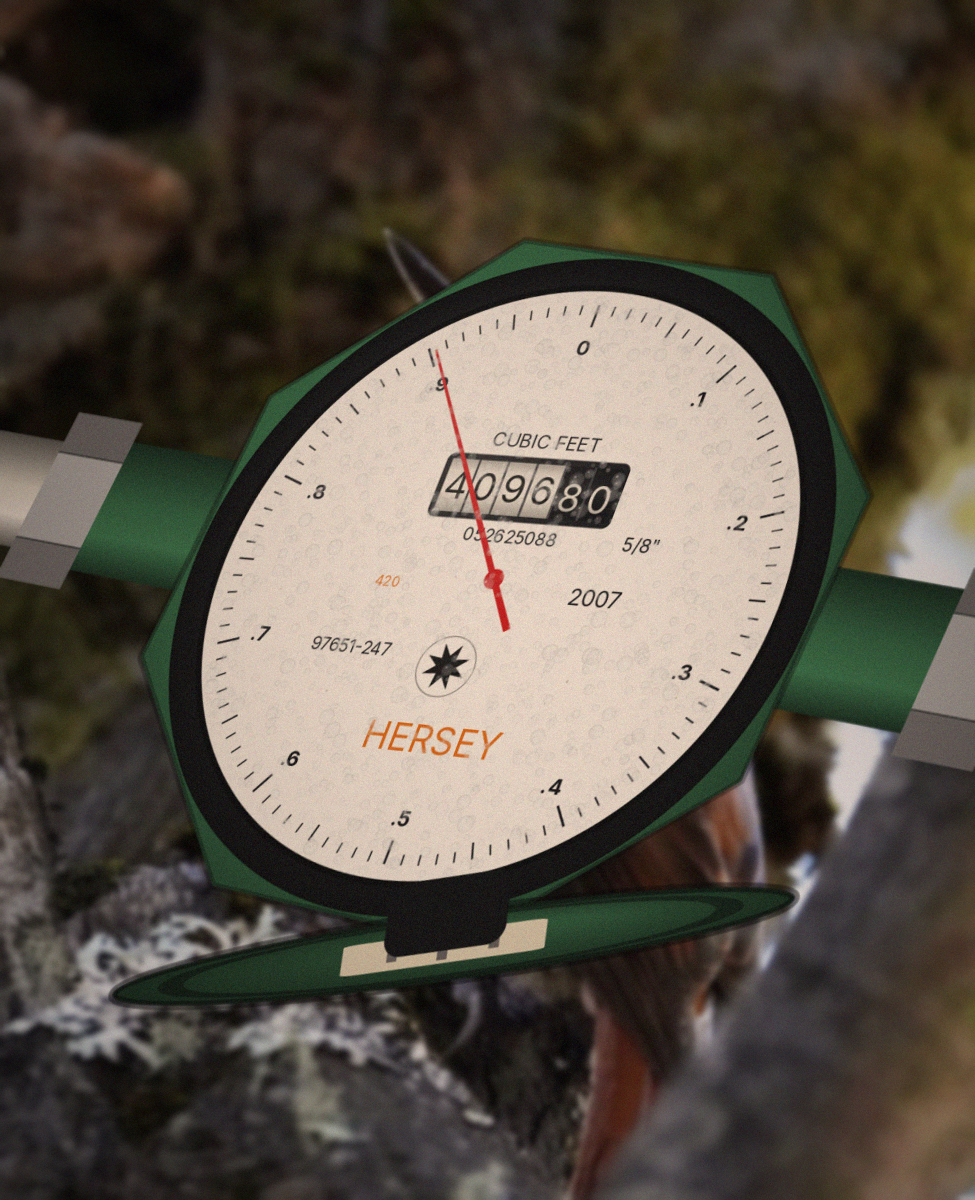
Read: {"value": 409679.90, "unit": "ft³"}
